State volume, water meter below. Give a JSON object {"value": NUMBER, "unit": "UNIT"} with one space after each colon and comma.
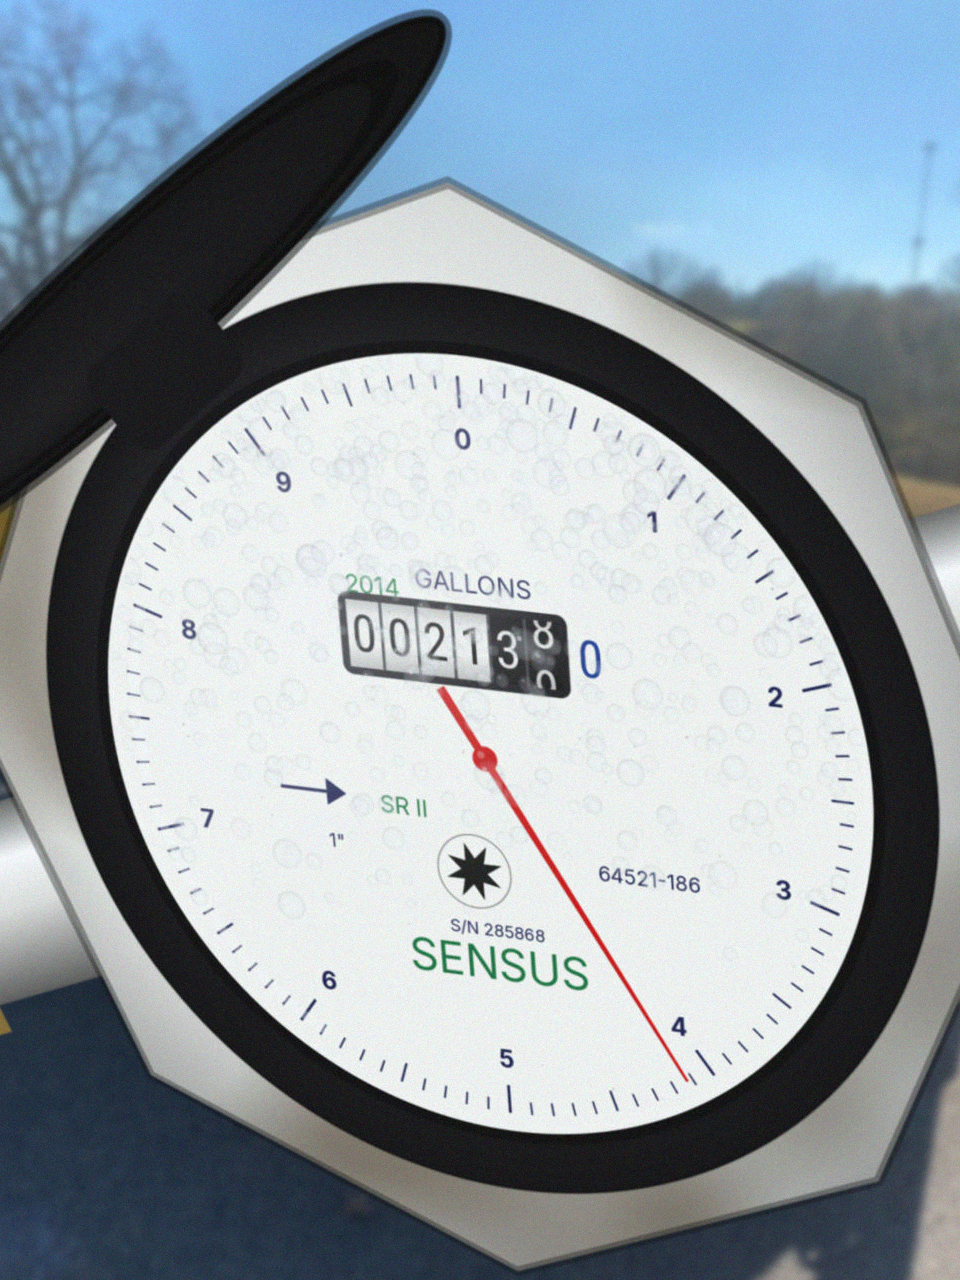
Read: {"value": 21384.1, "unit": "gal"}
